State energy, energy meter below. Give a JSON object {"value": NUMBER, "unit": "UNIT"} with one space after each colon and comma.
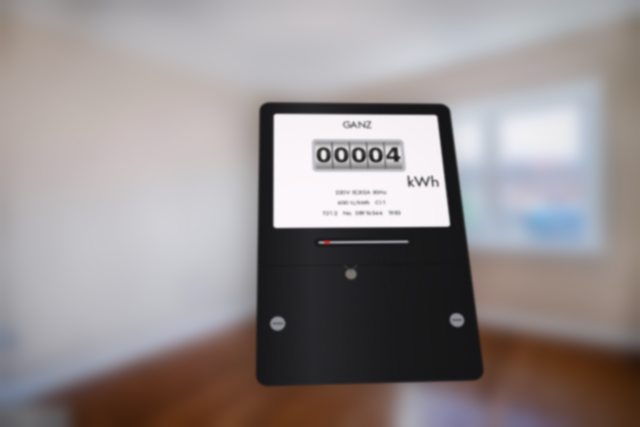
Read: {"value": 4, "unit": "kWh"}
